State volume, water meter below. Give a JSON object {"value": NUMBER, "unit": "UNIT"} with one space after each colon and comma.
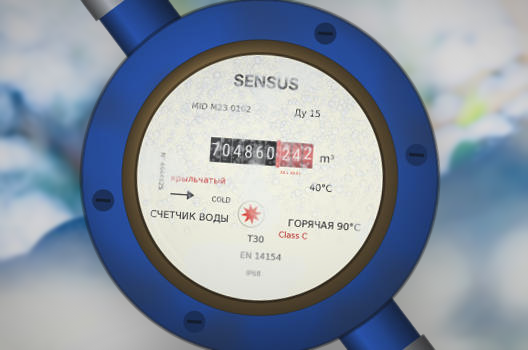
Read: {"value": 704860.242, "unit": "m³"}
